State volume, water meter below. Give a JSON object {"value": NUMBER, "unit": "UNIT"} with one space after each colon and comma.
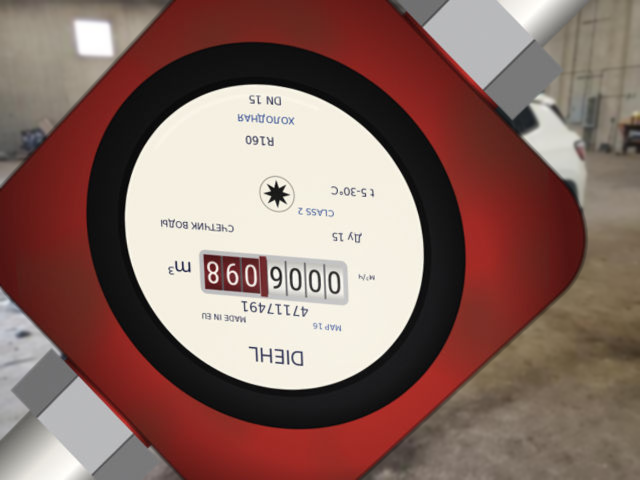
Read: {"value": 6.098, "unit": "m³"}
